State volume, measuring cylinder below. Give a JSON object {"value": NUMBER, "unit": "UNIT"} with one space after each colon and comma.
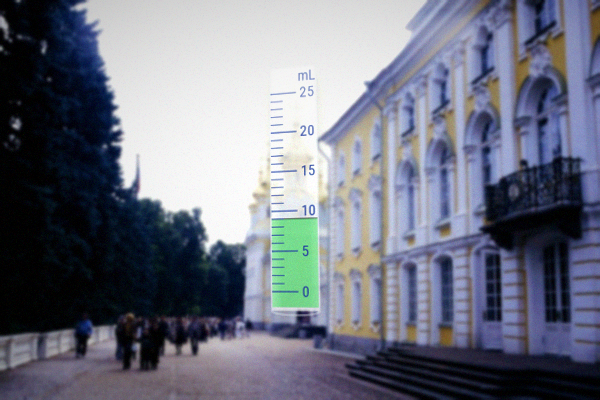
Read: {"value": 9, "unit": "mL"}
